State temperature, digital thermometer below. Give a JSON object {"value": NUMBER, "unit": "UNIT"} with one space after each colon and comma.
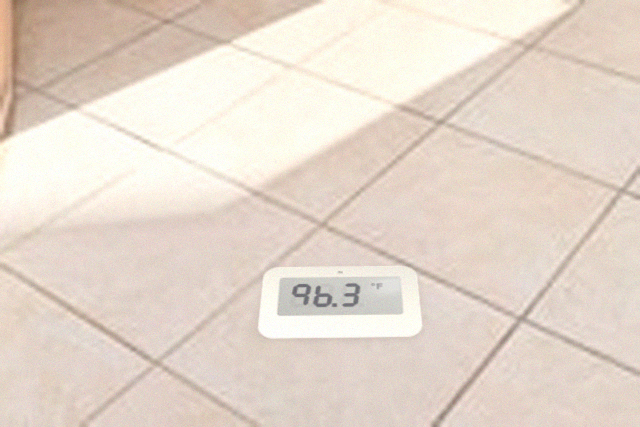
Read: {"value": 96.3, "unit": "°F"}
